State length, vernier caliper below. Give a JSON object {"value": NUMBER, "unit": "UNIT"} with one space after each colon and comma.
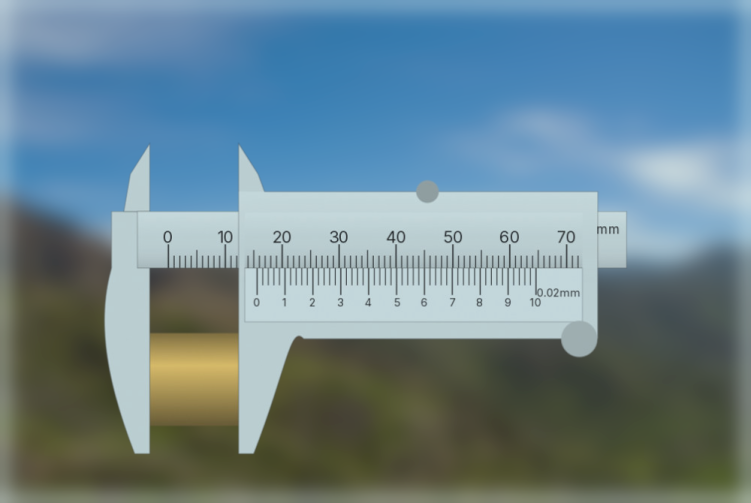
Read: {"value": 15.6, "unit": "mm"}
